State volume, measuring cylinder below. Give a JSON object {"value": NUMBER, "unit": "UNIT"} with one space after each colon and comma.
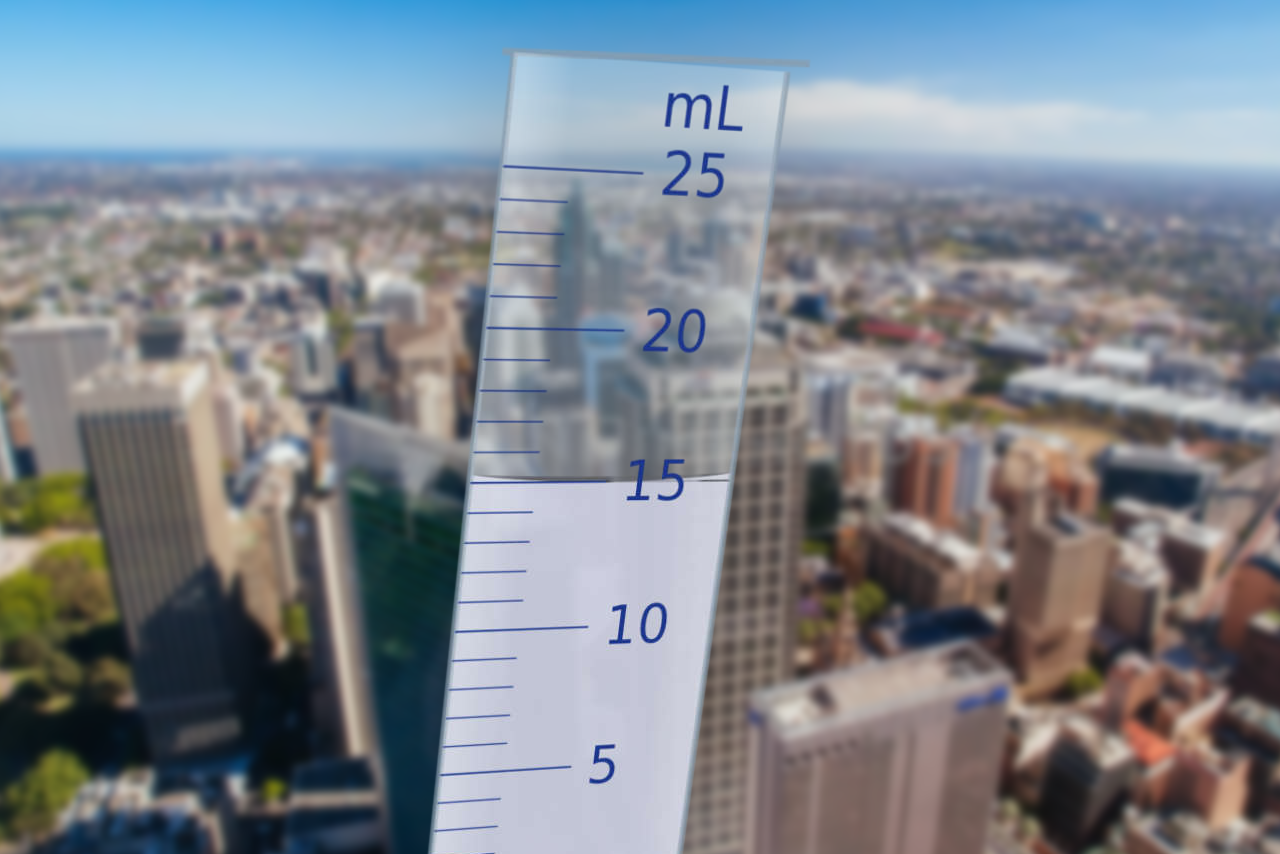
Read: {"value": 15, "unit": "mL"}
